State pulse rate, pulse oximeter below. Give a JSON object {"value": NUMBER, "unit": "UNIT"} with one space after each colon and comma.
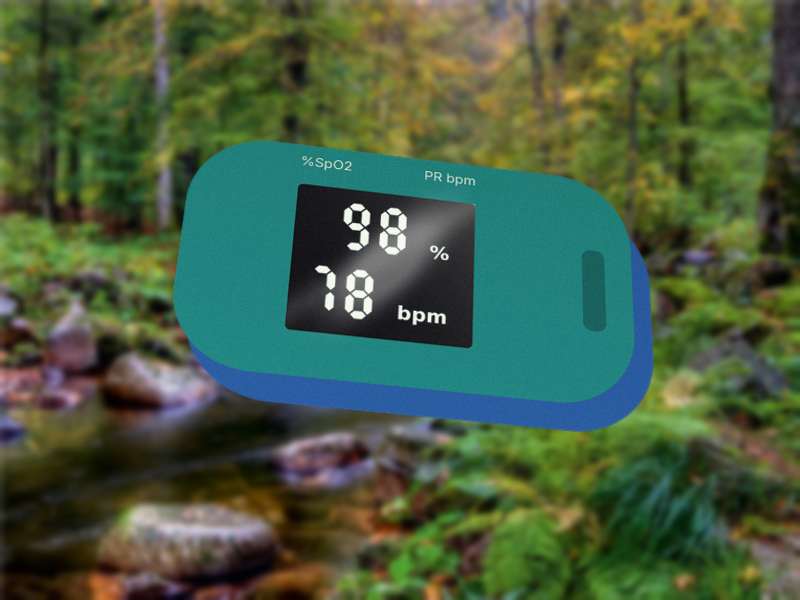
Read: {"value": 78, "unit": "bpm"}
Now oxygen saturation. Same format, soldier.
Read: {"value": 98, "unit": "%"}
